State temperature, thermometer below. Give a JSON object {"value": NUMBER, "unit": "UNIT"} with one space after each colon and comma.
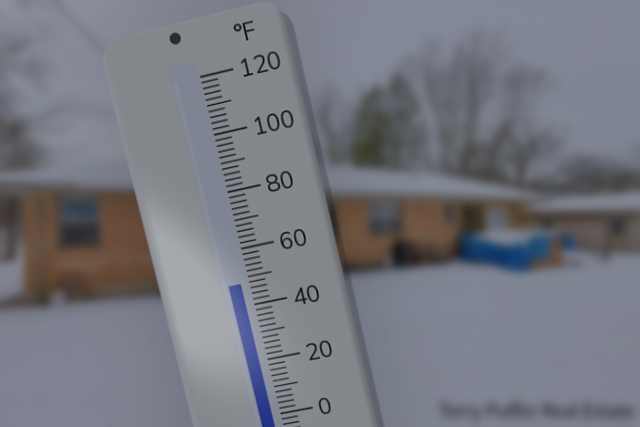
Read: {"value": 48, "unit": "°F"}
